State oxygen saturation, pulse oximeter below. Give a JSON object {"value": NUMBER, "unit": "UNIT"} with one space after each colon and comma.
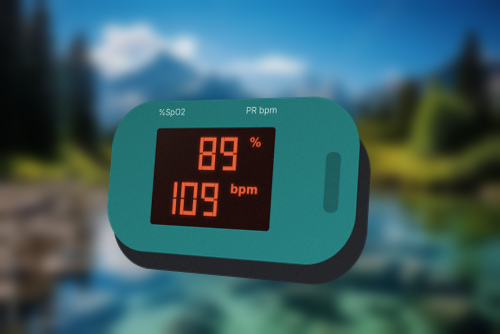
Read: {"value": 89, "unit": "%"}
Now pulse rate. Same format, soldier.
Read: {"value": 109, "unit": "bpm"}
